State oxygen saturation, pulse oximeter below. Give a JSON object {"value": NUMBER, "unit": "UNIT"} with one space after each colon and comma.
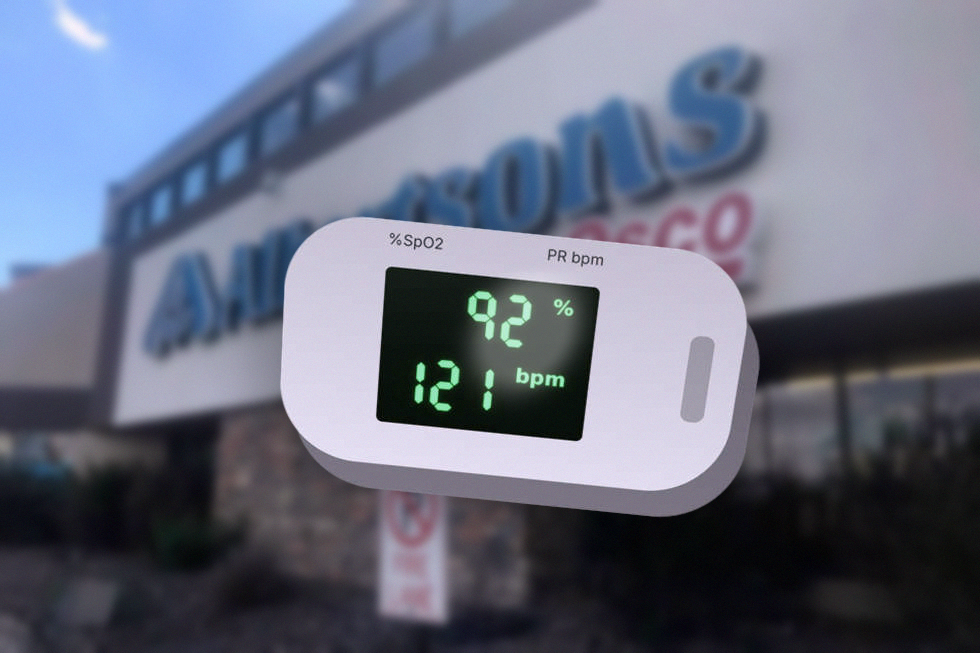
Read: {"value": 92, "unit": "%"}
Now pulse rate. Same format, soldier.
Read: {"value": 121, "unit": "bpm"}
